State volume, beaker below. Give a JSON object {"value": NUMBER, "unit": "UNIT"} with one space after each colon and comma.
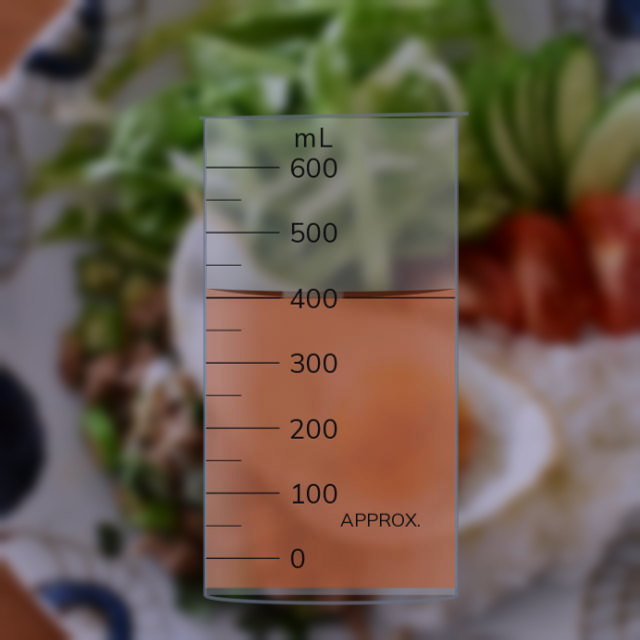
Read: {"value": 400, "unit": "mL"}
